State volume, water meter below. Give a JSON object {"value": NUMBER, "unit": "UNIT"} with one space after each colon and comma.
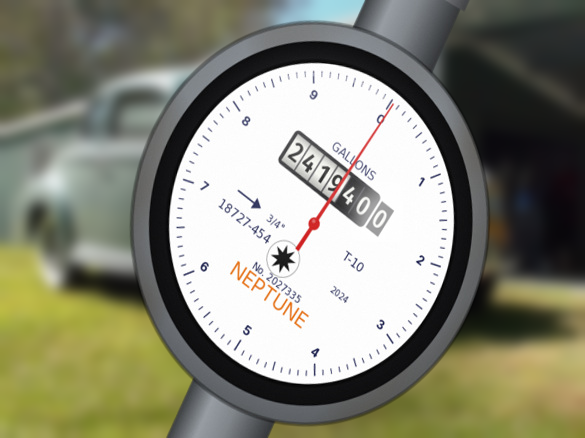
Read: {"value": 2419400.0, "unit": "gal"}
